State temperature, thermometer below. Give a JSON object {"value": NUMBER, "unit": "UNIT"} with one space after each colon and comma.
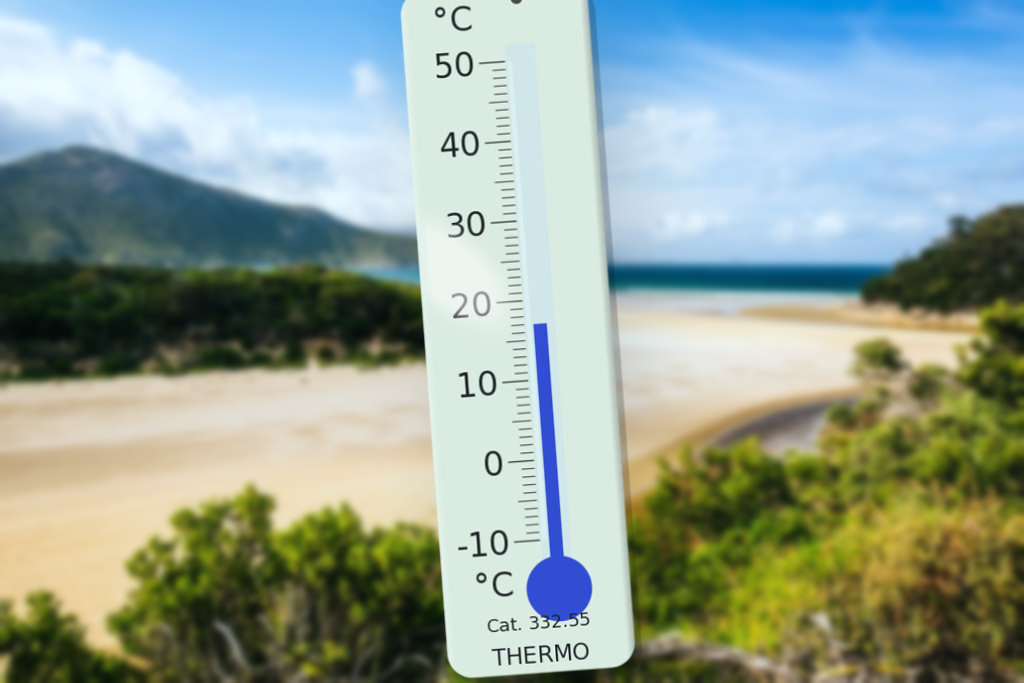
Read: {"value": 17, "unit": "°C"}
